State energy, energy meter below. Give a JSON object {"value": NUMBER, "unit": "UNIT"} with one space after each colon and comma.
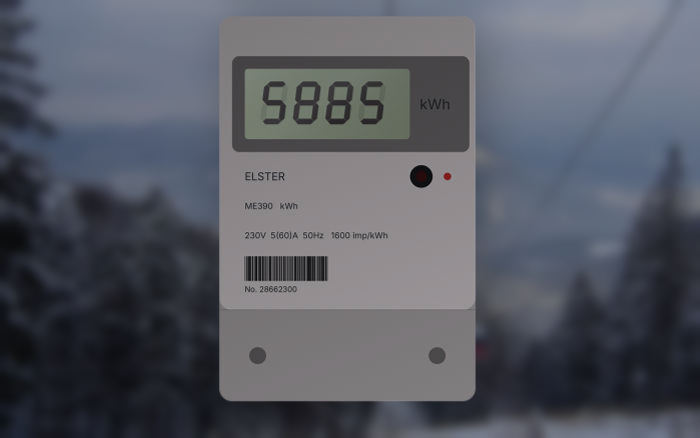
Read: {"value": 5885, "unit": "kWh"}
